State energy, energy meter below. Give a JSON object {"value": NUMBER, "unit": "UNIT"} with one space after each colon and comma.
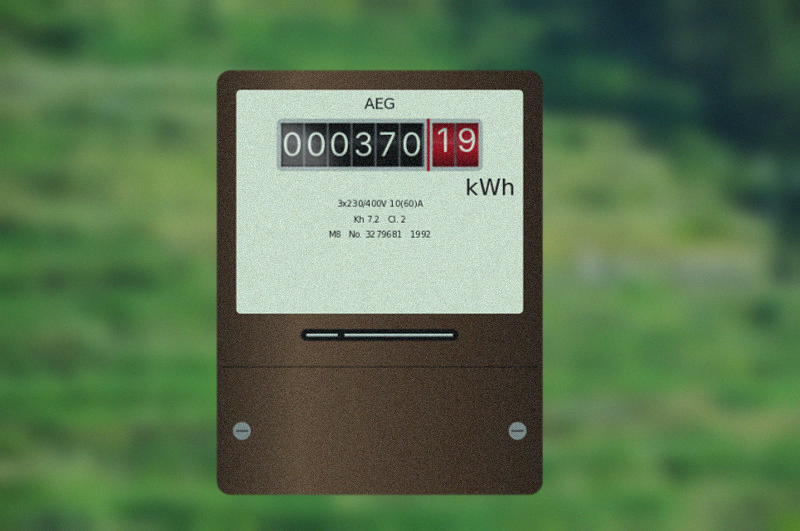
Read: {"value": 370.19, "unit": "kWh"}
